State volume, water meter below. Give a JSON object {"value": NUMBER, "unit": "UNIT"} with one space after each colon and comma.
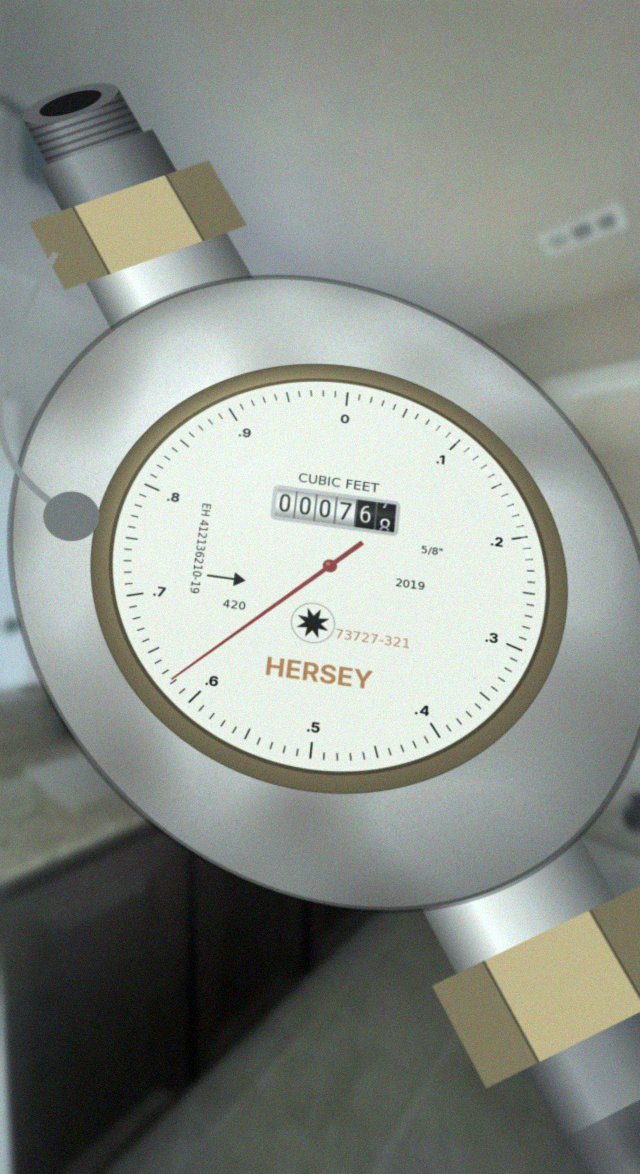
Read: {"value": 767.62, "unit": "ft³"}
